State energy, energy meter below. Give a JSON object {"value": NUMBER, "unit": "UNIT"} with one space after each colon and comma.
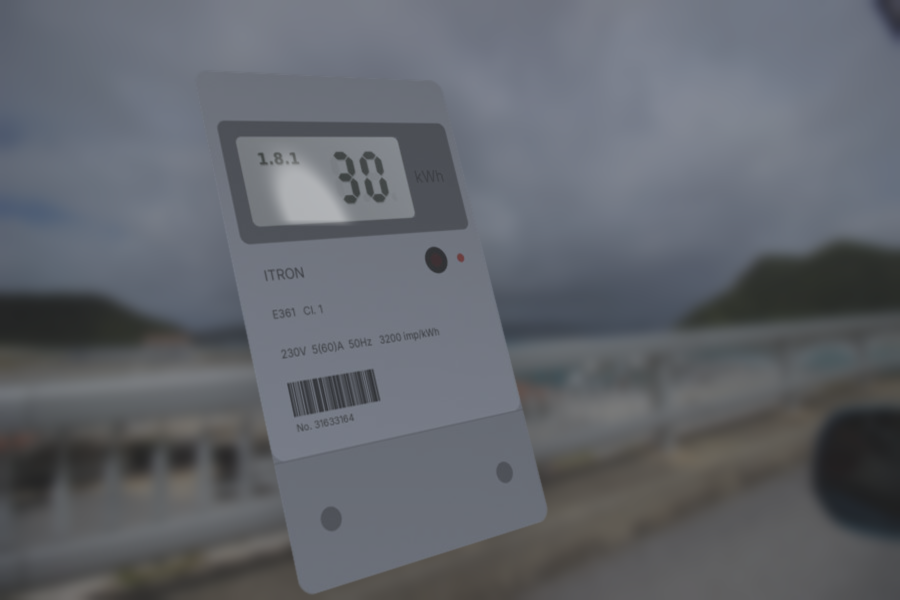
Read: {"value": 30, "unit": "kWh"}
